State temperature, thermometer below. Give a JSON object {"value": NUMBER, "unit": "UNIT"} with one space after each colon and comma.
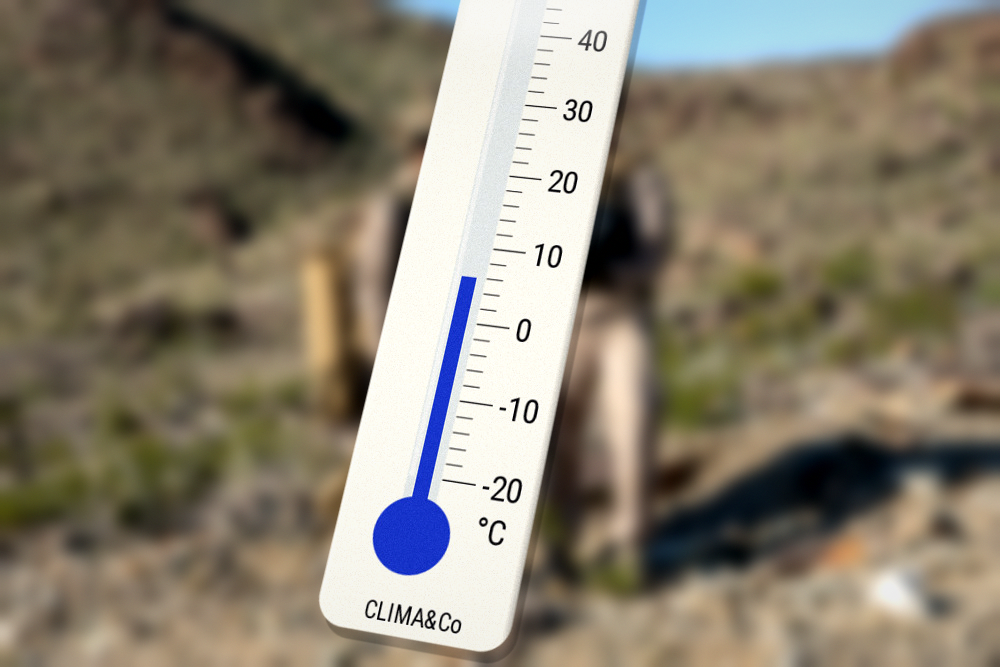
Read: {"value": 6, "unit": "°C"}
